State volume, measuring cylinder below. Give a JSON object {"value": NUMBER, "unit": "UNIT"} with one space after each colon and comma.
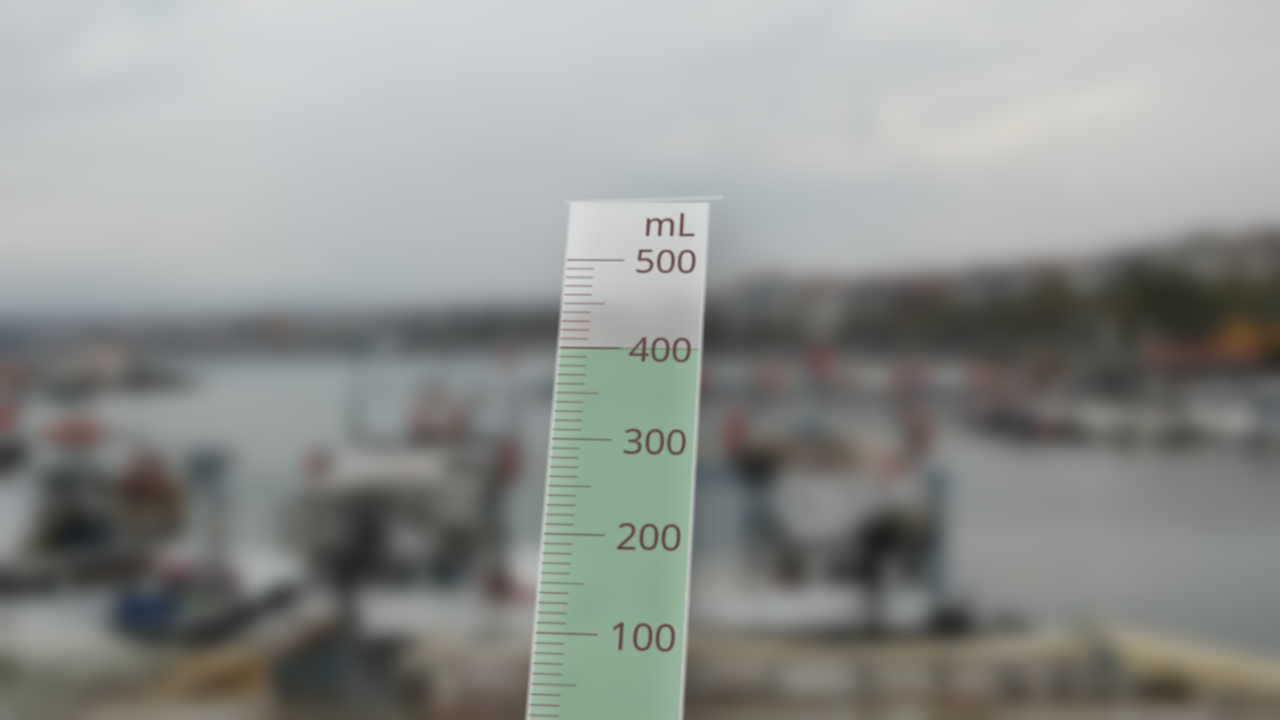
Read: {"value": 400, "unit": "mL"}
